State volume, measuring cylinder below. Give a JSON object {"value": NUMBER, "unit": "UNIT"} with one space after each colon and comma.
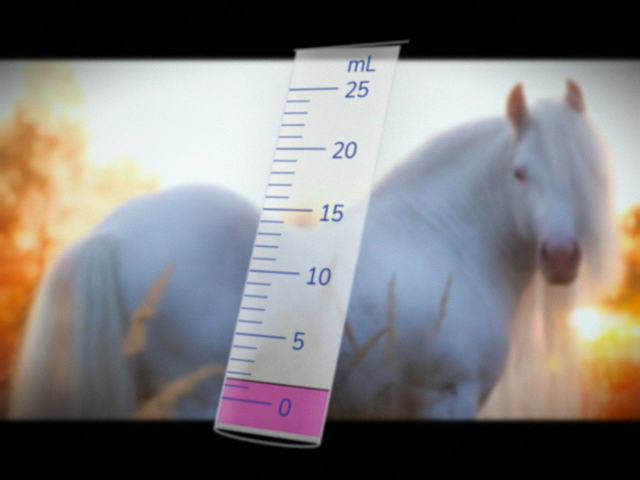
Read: {"value": 1.5, "unit": "mL"}
